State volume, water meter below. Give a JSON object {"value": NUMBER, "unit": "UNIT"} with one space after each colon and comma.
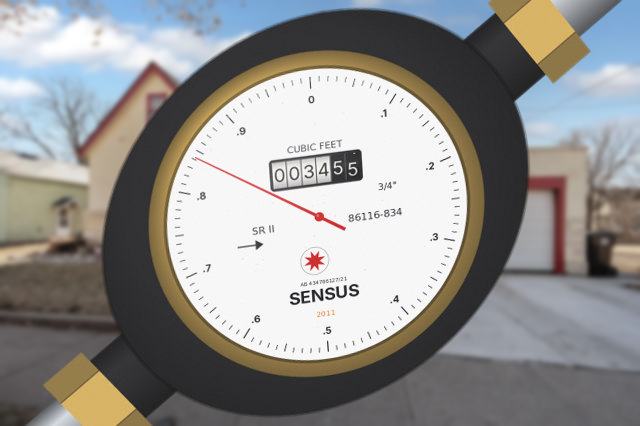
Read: {"value": 3454.84, "unit": "ft³"}
